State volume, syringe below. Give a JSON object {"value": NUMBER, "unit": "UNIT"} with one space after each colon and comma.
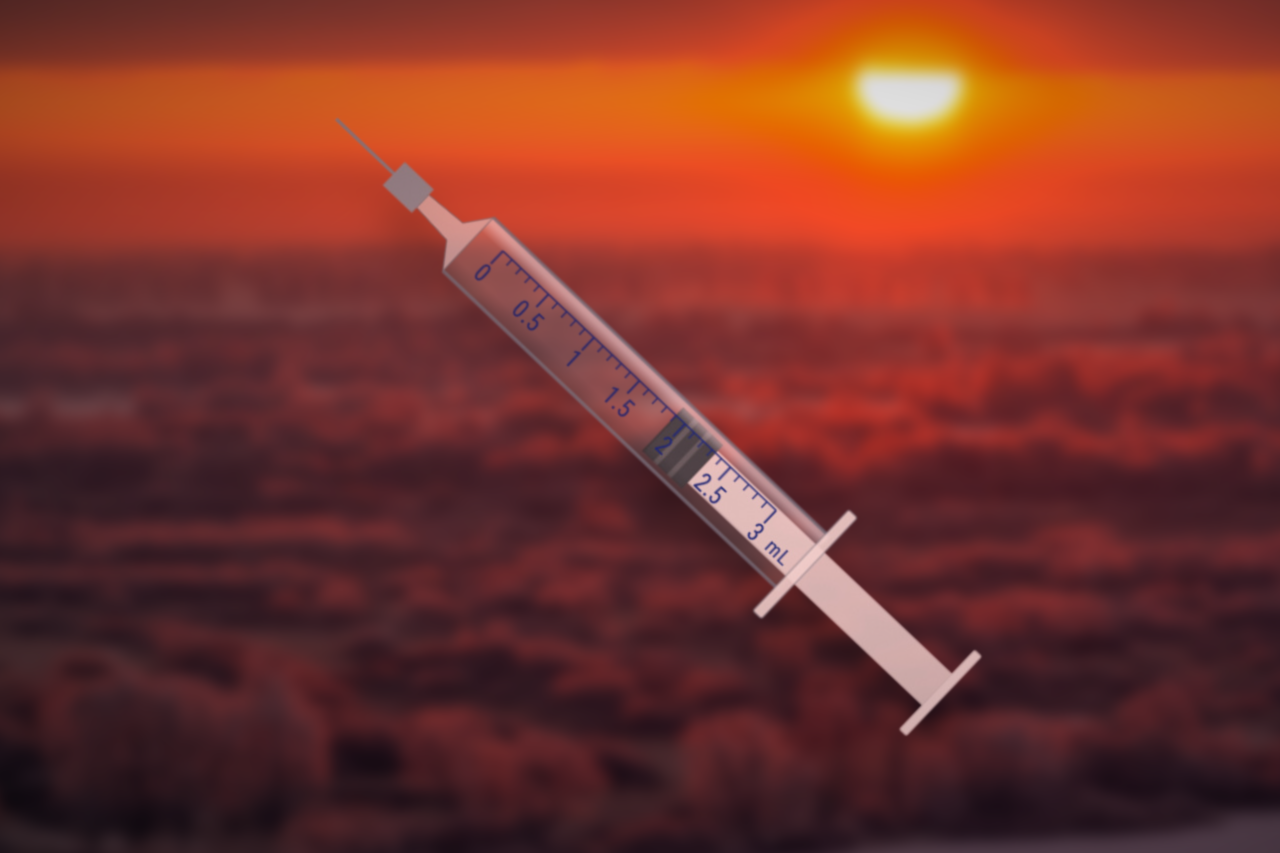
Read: {"value": 1.9, "unit": "mL"}
